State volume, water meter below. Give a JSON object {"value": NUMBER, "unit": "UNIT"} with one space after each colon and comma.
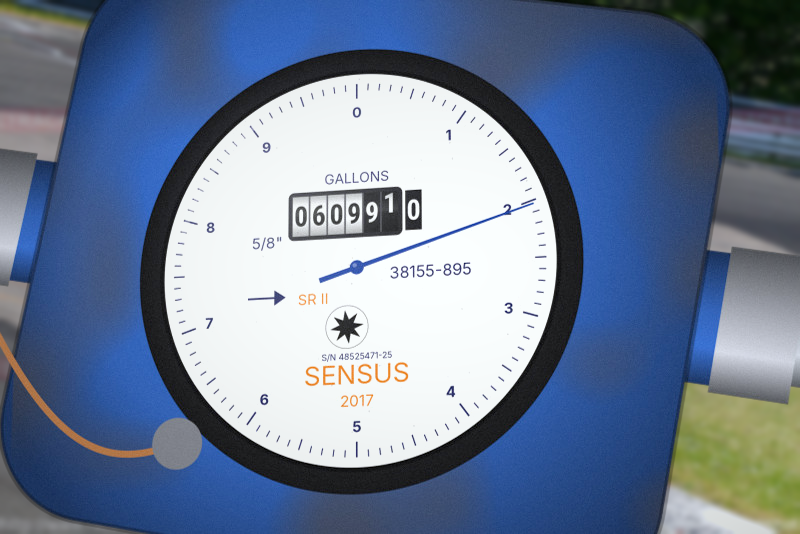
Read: {"value": 609912.0, "unit": "gal"}
